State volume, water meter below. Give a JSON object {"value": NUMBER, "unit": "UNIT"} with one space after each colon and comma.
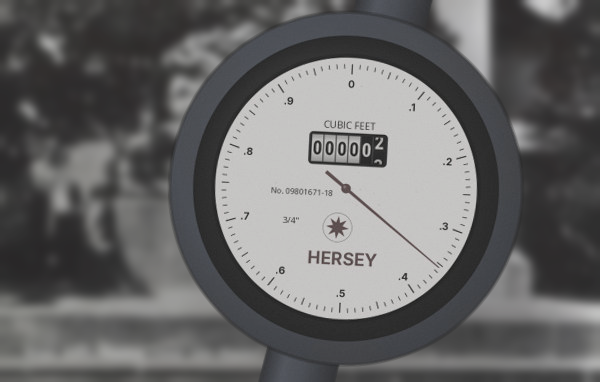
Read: {"value": 2.35, "unit": "ft³"}
